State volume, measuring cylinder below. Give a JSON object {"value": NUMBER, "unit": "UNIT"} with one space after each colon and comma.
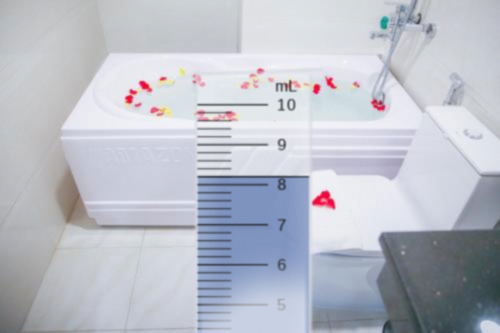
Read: {"value": 8.2, "unit": "mL"}
